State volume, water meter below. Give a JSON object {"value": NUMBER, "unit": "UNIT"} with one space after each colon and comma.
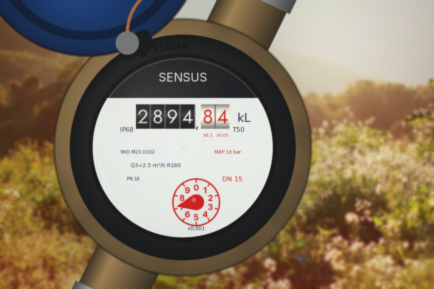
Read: {"value": 2894.847, "unit": "kL"}
